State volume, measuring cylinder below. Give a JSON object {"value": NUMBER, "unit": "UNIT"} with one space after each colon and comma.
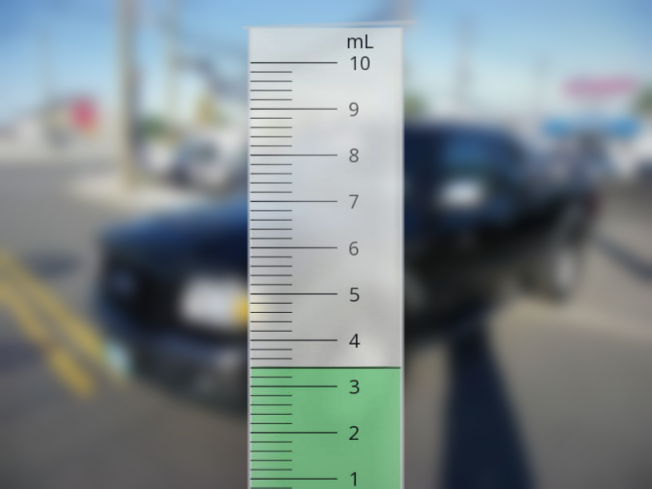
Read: {"value": 3.4, "unit": "mL"}
